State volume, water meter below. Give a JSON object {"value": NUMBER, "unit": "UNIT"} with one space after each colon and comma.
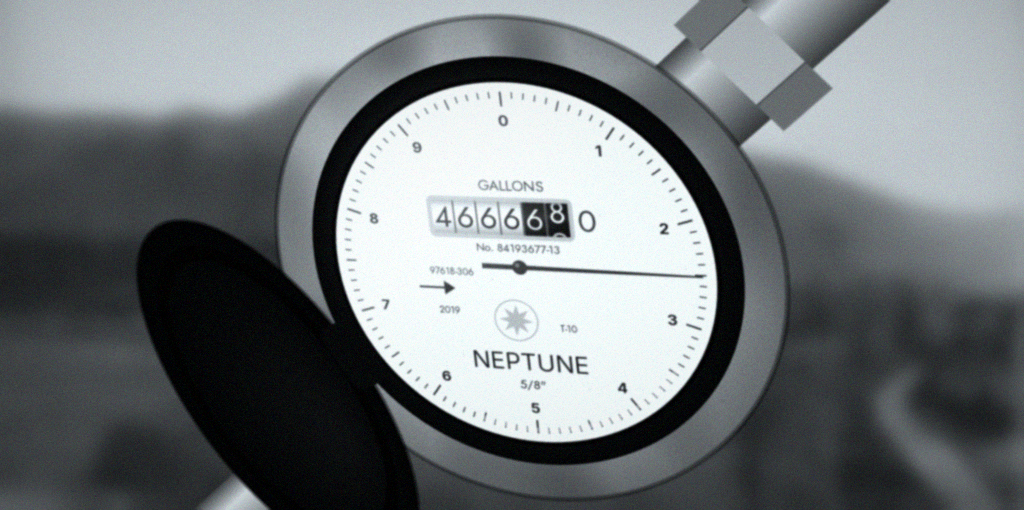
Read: {"value": 4666682.5, "unit": "gal"}
